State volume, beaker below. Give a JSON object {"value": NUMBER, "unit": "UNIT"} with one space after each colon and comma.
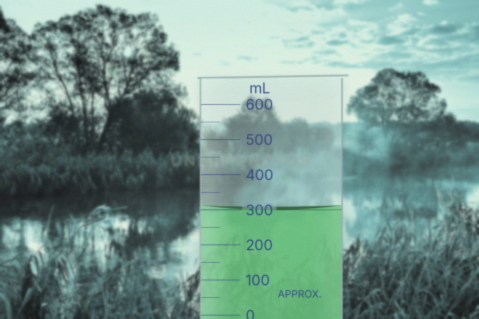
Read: {"value": 300, "unit": "mL"}
